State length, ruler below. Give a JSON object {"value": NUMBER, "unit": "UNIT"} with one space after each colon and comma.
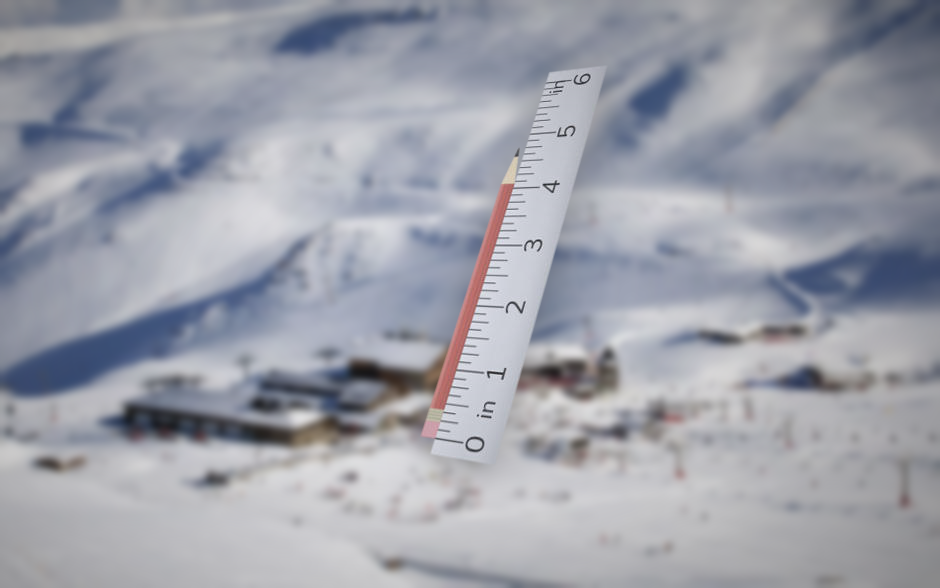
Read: {"value": 4.75, "unit": "in"}
